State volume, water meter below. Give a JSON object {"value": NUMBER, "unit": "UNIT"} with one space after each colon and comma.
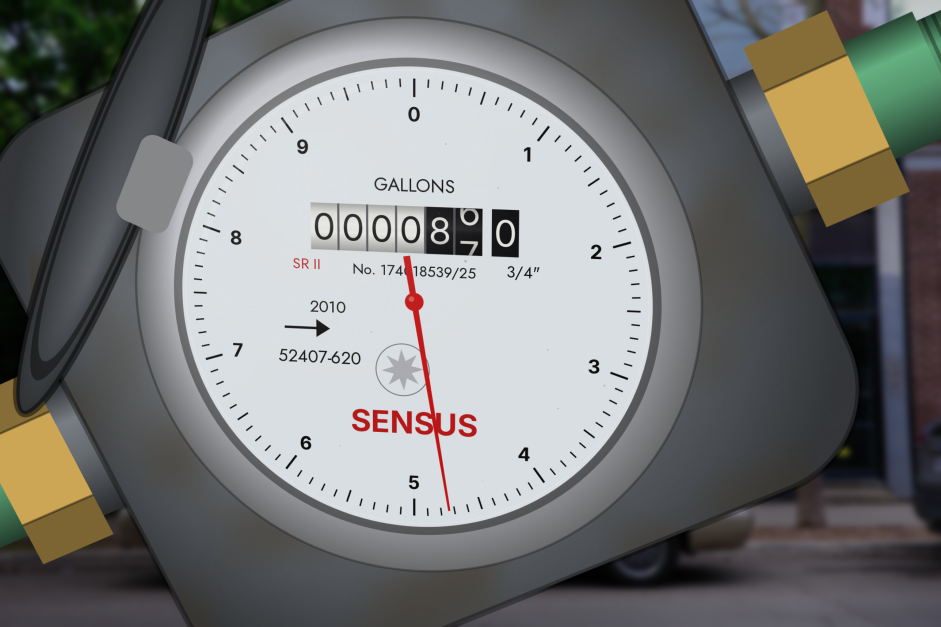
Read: {"value": 864.7, "unit": "gal"}
